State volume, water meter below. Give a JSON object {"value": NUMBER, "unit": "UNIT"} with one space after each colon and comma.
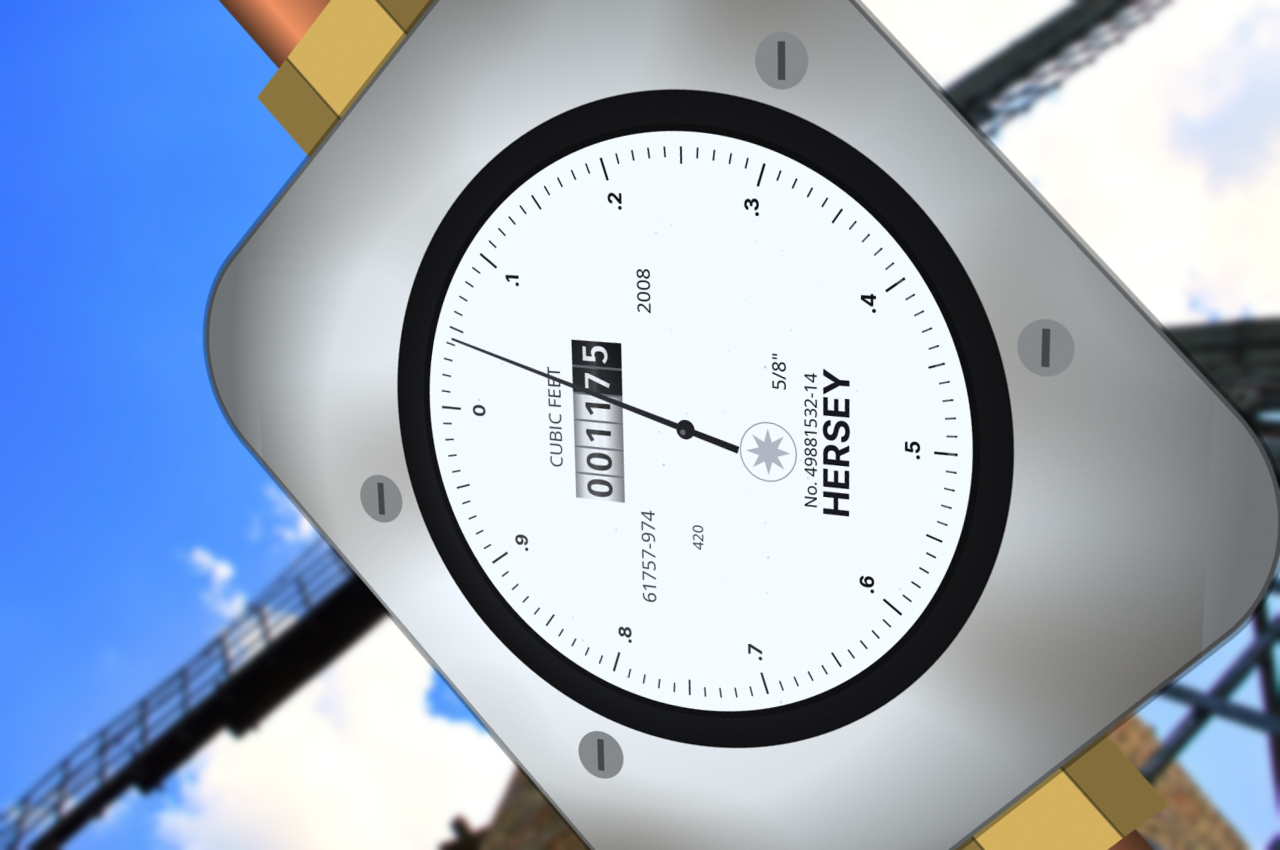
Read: {"value": 1175.04, "unit": "ft³"}
